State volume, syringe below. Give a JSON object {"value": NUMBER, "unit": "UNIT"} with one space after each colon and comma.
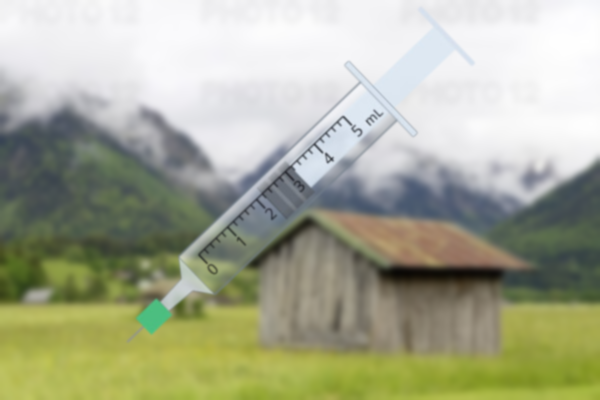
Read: {"value": 2.2, "unit": "mL"}
